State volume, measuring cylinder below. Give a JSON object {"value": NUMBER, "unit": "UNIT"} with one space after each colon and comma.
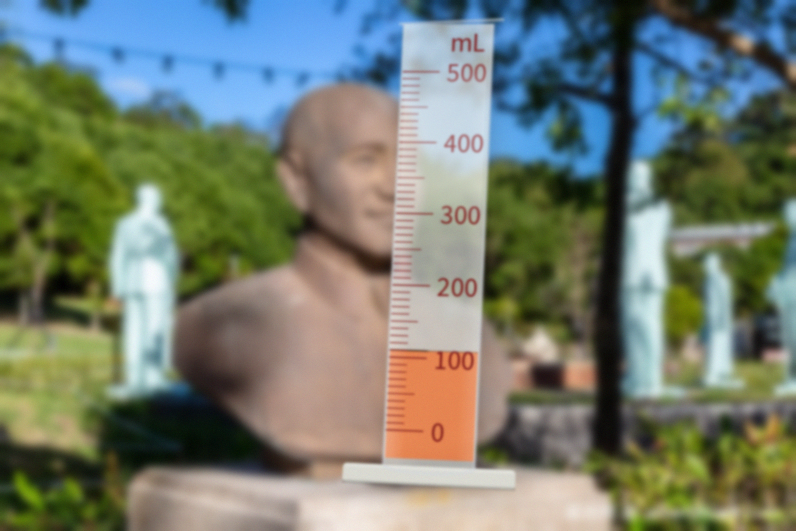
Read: {"value": 110, "unit": "mL"}
